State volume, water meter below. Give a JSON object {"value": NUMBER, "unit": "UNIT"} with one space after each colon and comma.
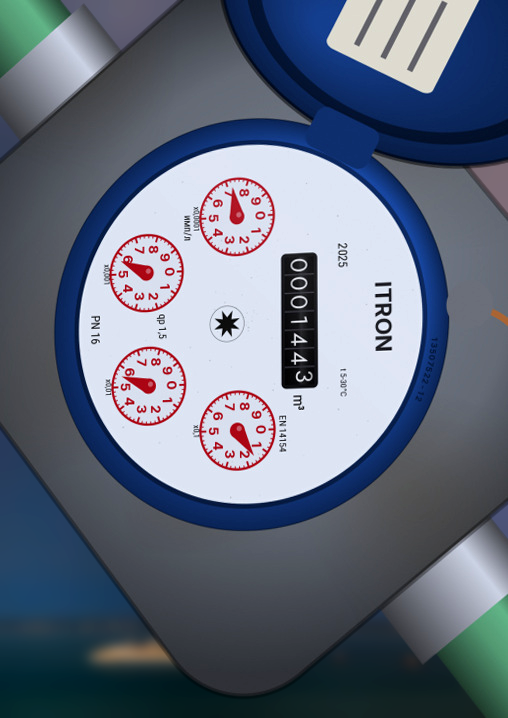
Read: {"value": 1443.1557, "unit": "m³"}
